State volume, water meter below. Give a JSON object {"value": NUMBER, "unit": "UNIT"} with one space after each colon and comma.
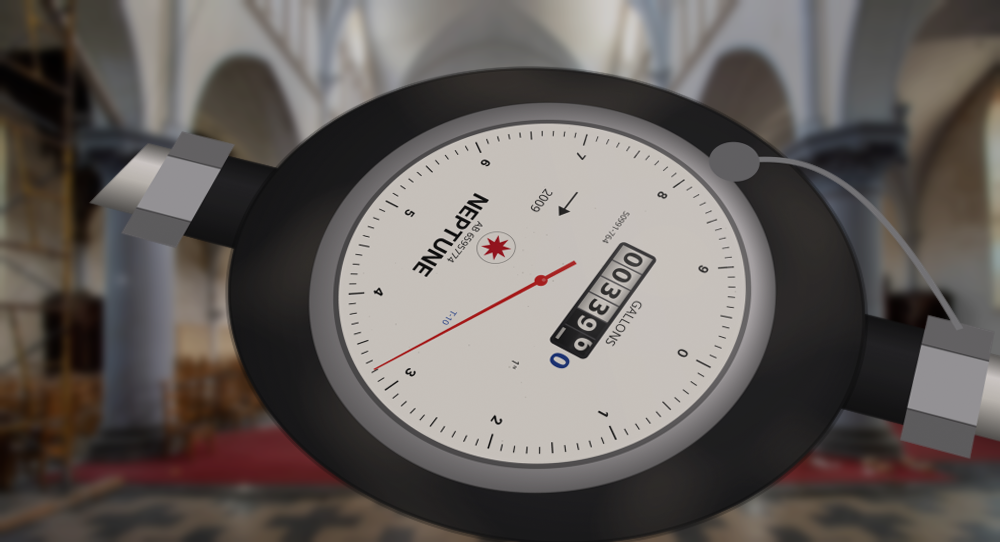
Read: {"value": 33963.2, "unit": "gal"}
